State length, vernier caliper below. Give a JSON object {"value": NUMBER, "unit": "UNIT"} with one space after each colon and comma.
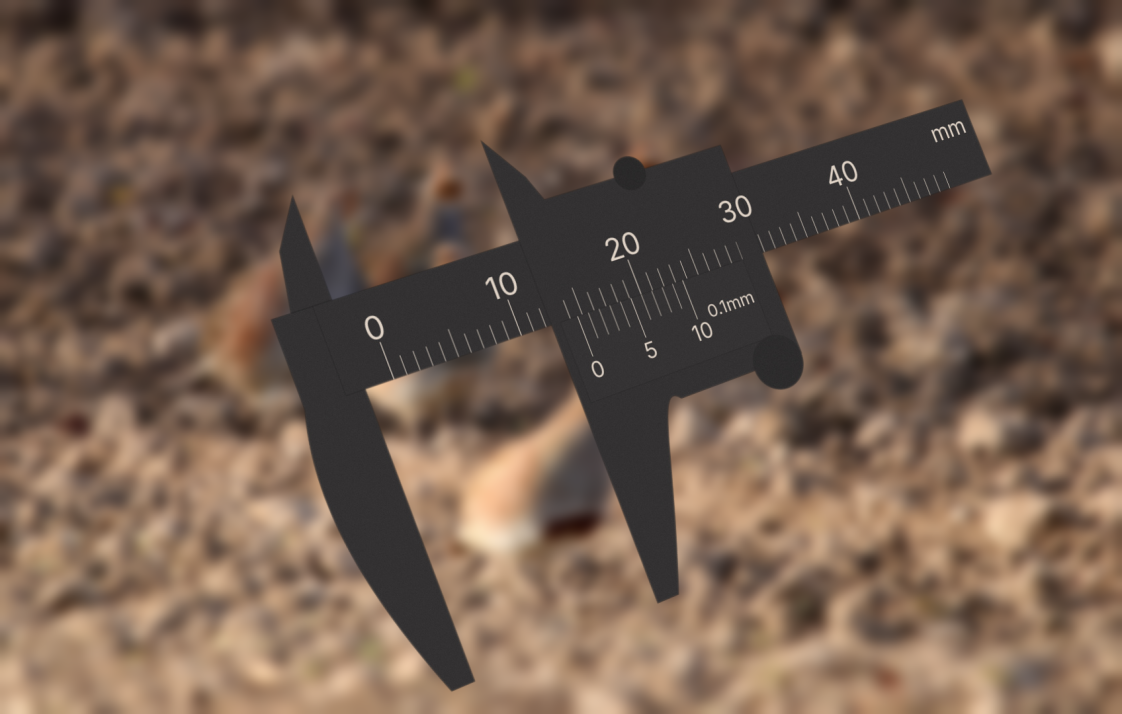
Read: {"value": 14.6, "unit": "mm"}
